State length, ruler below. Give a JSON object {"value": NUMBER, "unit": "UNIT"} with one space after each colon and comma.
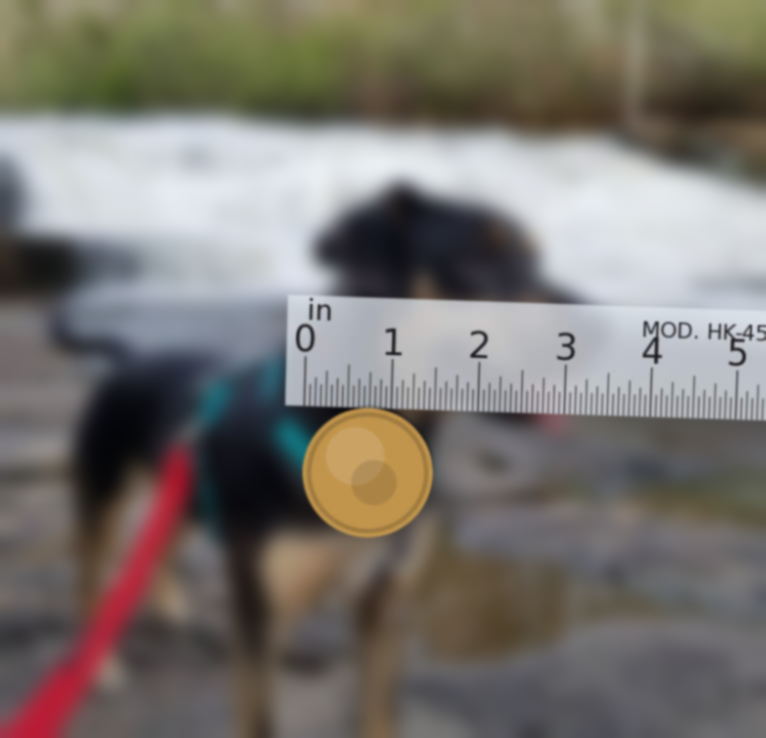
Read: {"value": 1.5, "unit": "in"}
